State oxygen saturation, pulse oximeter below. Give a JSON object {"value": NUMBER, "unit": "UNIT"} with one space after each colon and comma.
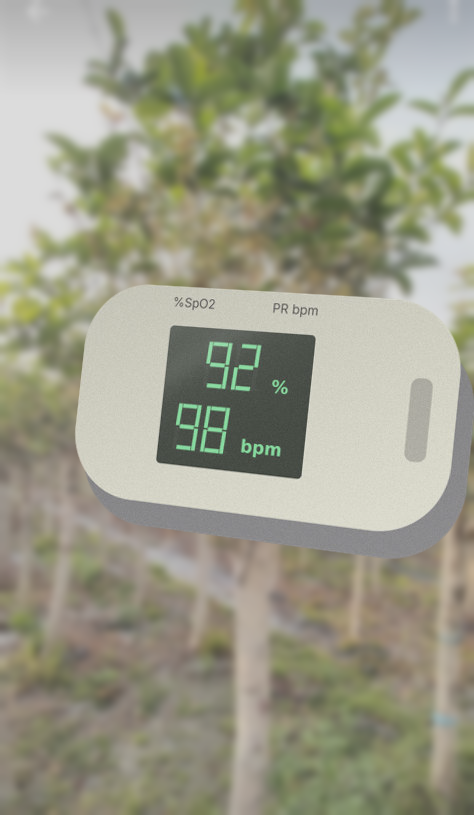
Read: {"value": 92, "unit": "%"}
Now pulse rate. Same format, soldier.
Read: {"value": 98, "unit": "bpm"}
